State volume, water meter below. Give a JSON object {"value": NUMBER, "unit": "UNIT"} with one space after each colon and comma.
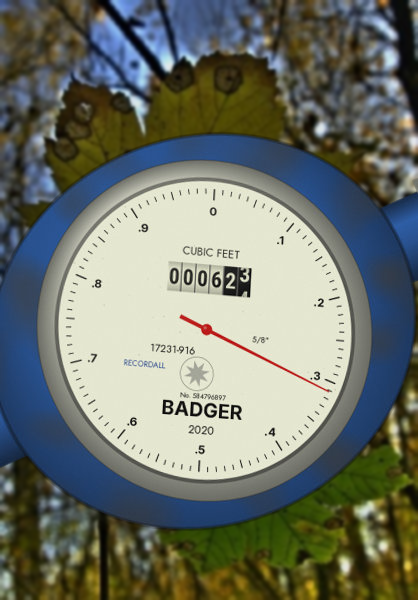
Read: {"value": 623.31, "unit": "ft³"}
